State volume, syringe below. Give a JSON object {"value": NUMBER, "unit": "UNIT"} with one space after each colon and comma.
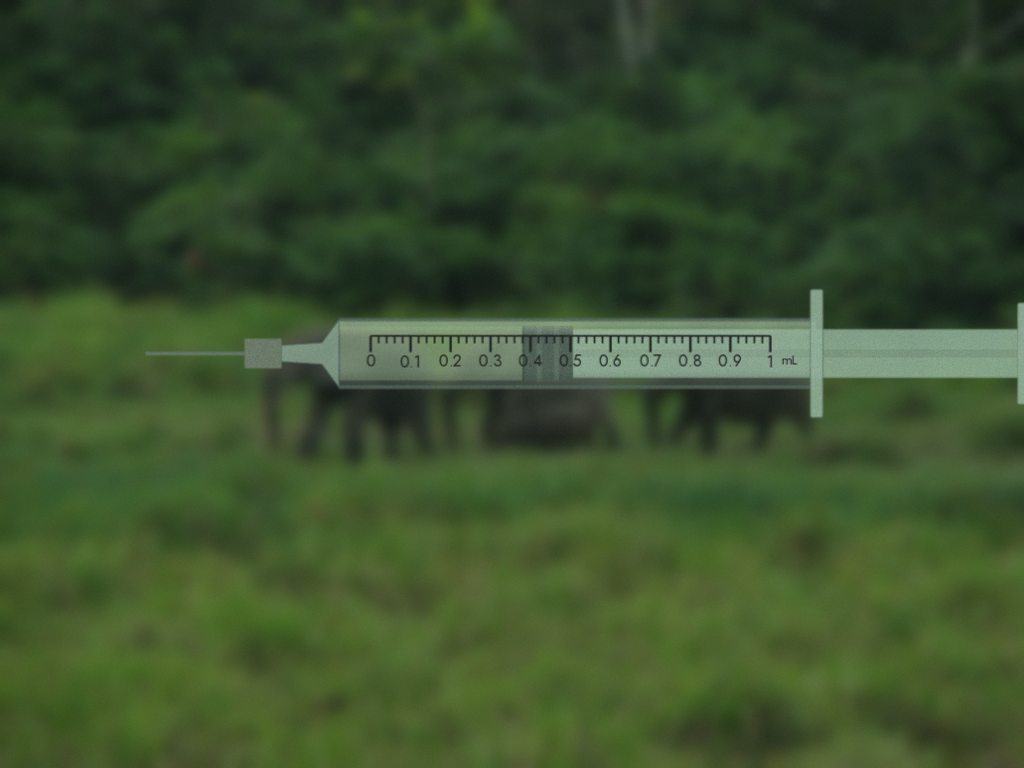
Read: {"value": 0.38, "unit": "mL"}
